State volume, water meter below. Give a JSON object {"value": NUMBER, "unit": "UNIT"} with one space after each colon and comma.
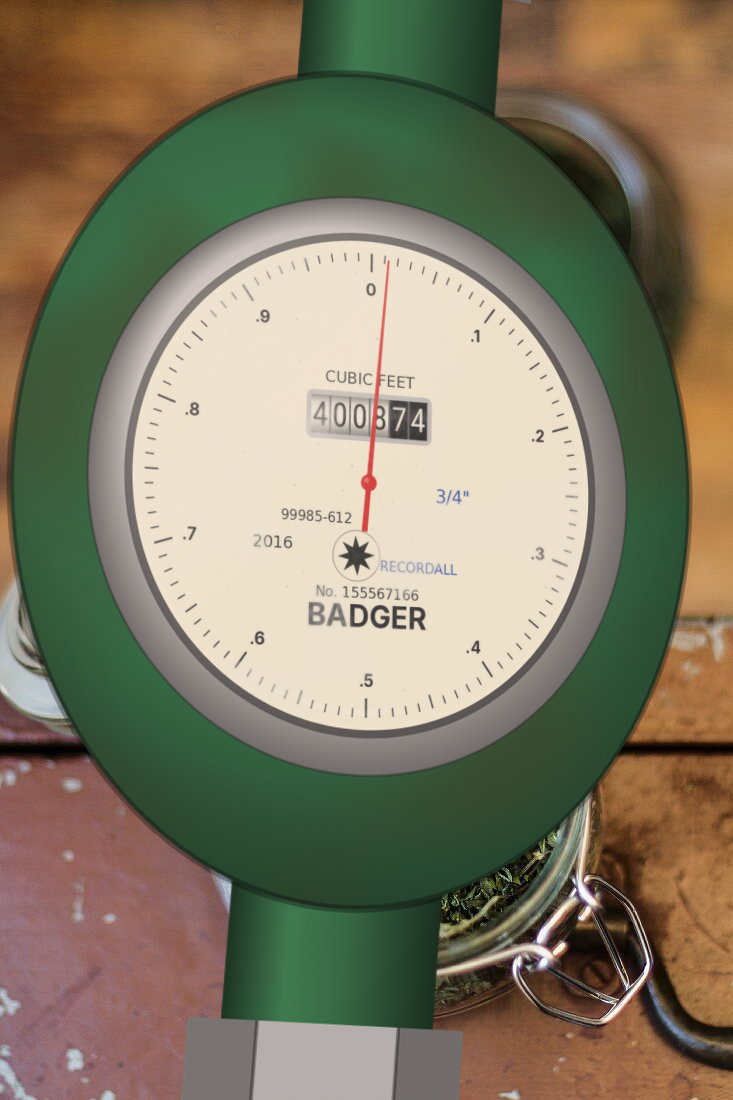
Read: {"value": 400874.01, "unit": "ft³"}
